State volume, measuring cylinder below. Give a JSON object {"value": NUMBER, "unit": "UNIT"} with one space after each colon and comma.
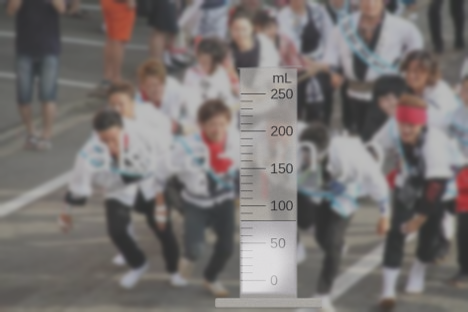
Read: {"value": 80, "unit": "mL"}
